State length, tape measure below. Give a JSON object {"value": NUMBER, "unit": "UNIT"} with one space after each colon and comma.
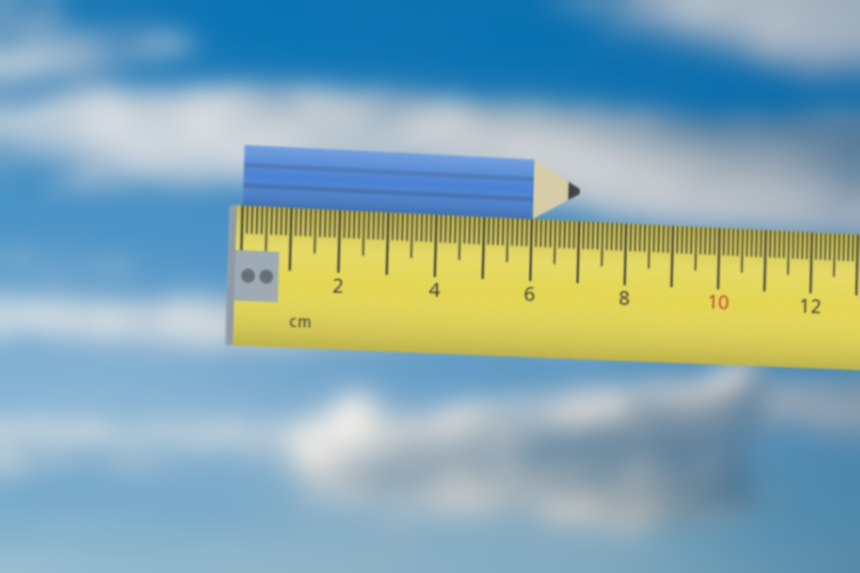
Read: {"value": 7, "unit": "cm"}
